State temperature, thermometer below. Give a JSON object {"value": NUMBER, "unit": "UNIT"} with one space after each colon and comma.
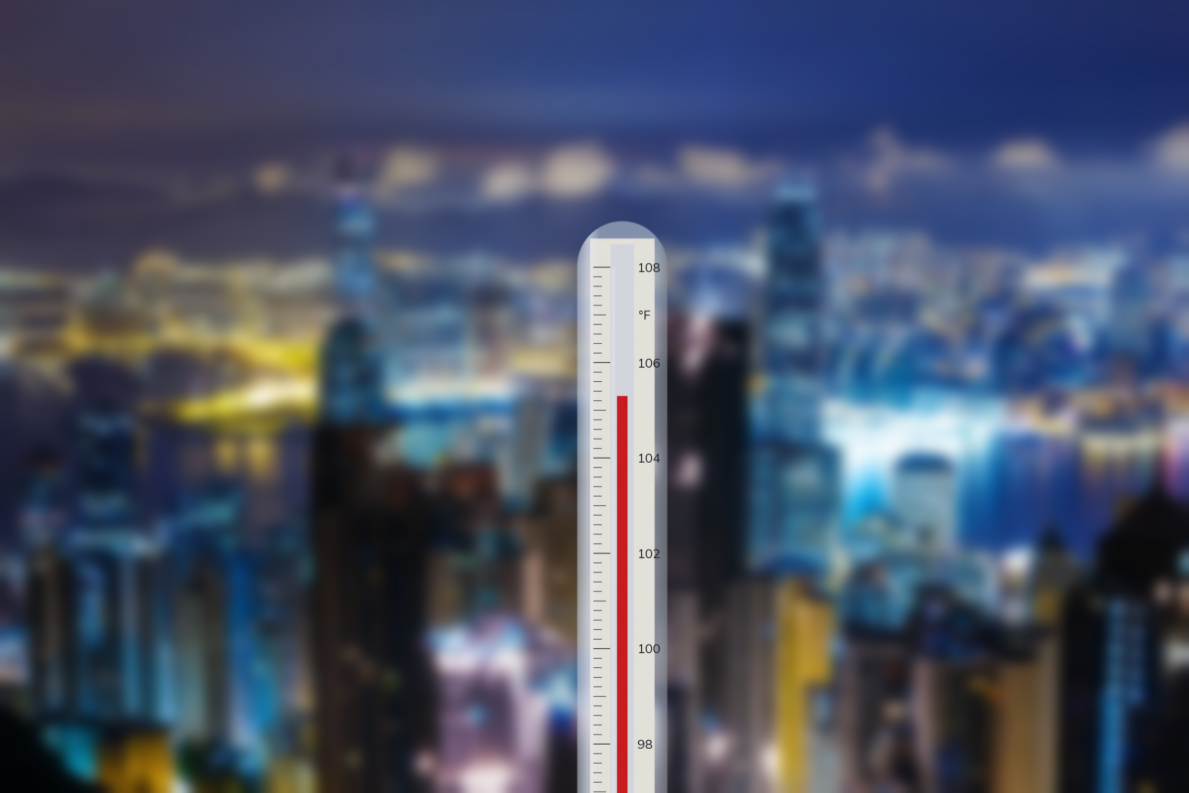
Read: {"value": 105.3, "unit": "°F"}
